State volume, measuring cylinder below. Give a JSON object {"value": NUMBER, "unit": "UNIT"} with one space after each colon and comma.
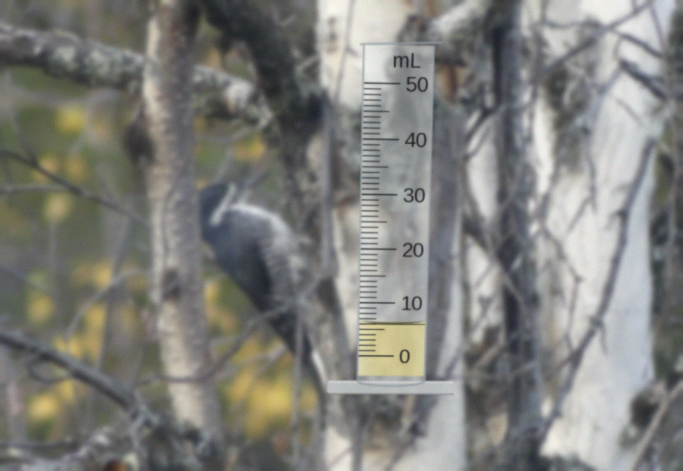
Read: {"value": 6, "unit": "mL"}
